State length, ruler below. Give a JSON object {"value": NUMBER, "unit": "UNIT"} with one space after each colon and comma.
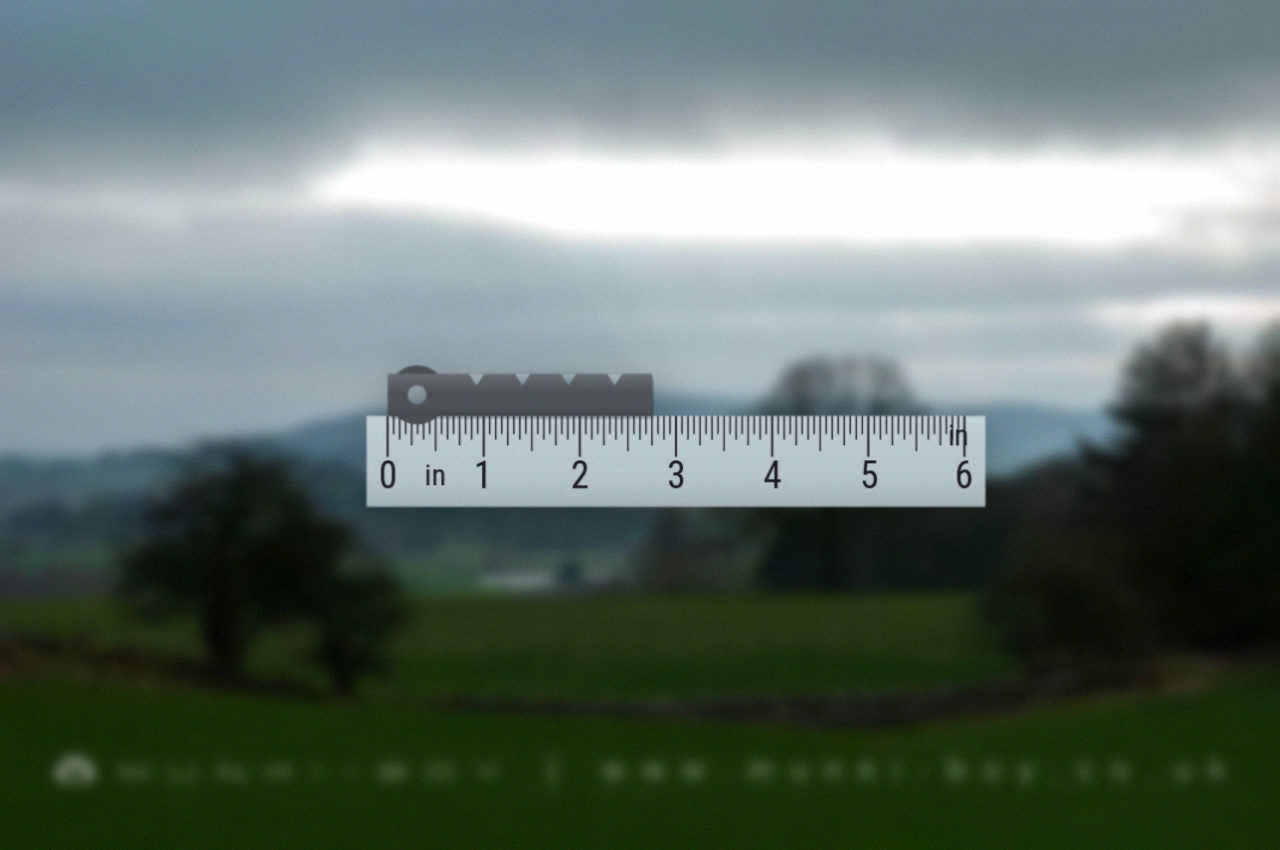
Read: {"value": 2.75, "unit": "in"}
